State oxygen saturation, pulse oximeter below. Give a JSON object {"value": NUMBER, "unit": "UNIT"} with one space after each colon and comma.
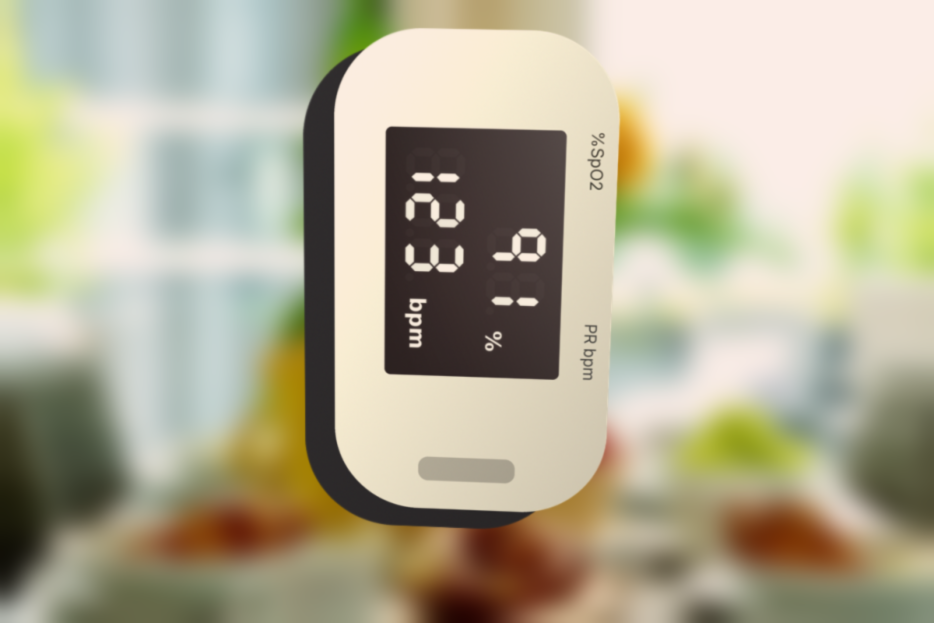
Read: {"value": 91, "unit": "%"}
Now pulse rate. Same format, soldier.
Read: {"value": 123, "unit": "bpm"}
